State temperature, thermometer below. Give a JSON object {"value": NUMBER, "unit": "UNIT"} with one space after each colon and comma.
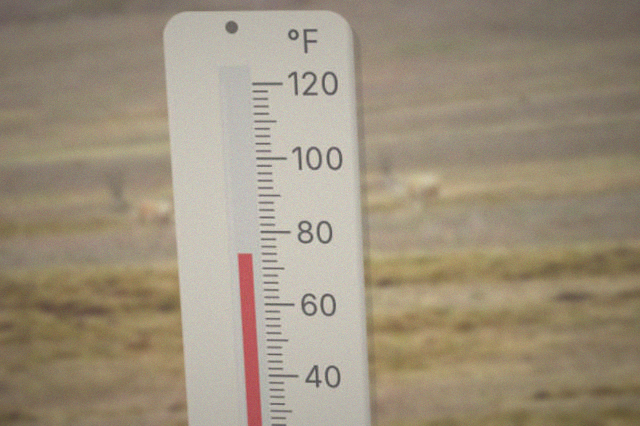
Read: {"value": 74, "unit": "°F"}
